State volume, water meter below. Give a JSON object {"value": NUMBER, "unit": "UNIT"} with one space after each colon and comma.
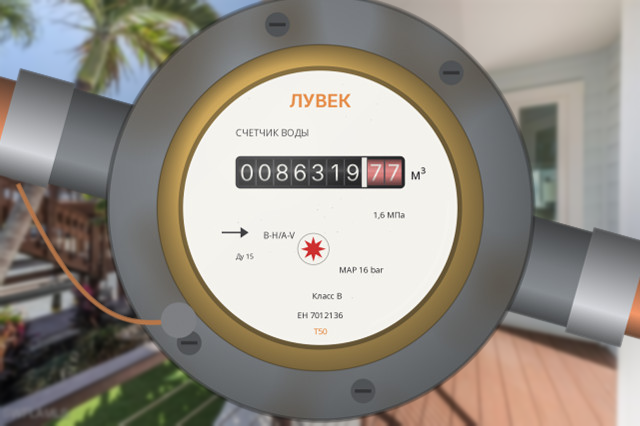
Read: {"value": 86319.77, "unit": "m³"}
